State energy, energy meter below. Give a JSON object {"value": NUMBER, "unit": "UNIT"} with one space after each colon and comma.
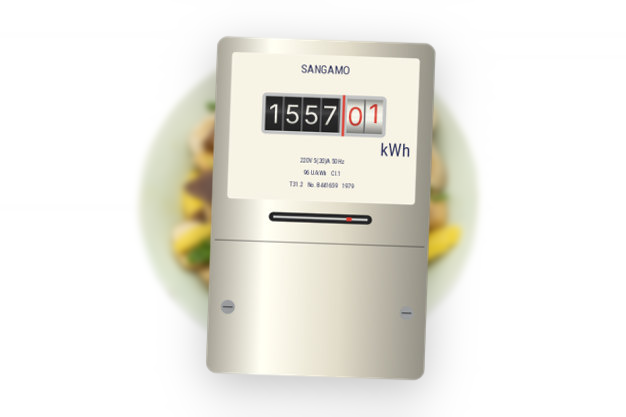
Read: {"value": 1557.01, "unit": "kWh"}
